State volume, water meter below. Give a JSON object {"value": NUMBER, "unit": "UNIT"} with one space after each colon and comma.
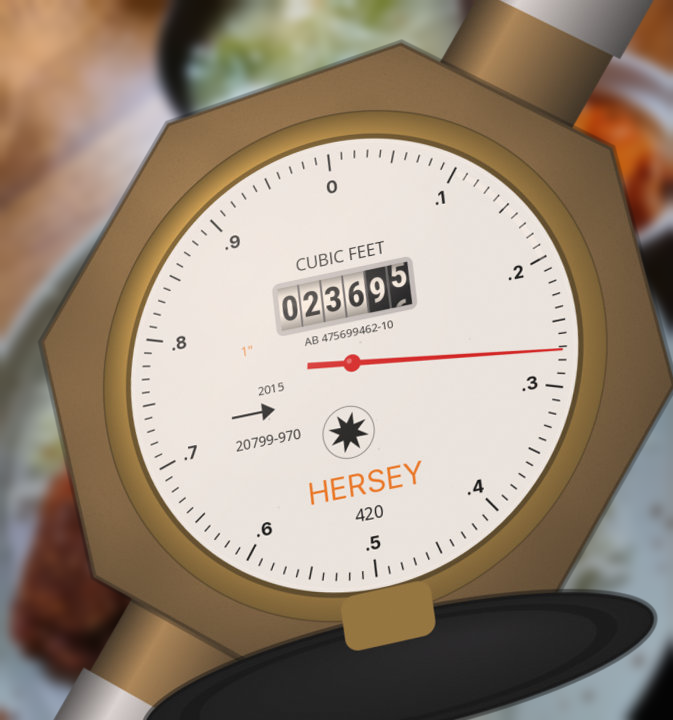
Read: {"value": 23695.27, "unit": "ft³"}
